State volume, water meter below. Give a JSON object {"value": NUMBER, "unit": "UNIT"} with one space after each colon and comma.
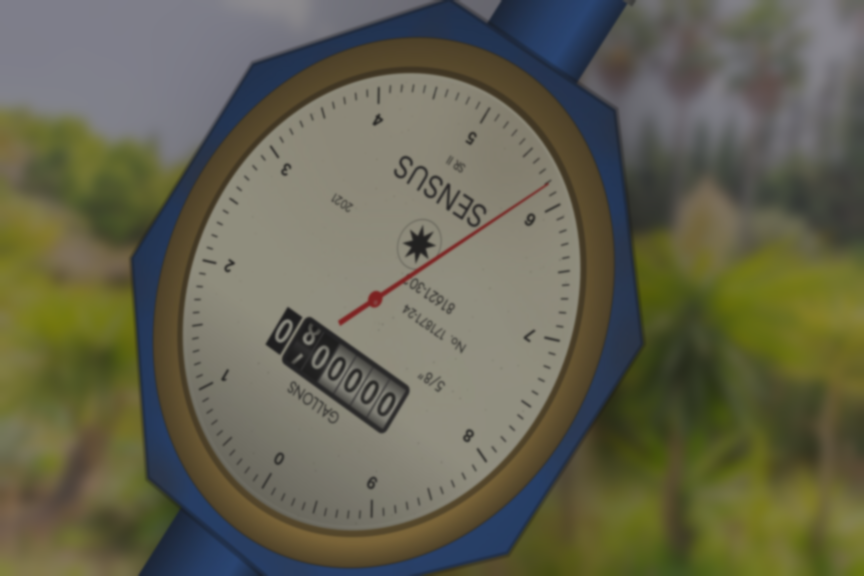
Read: {"value": 75.8, "unit": "gal"}
